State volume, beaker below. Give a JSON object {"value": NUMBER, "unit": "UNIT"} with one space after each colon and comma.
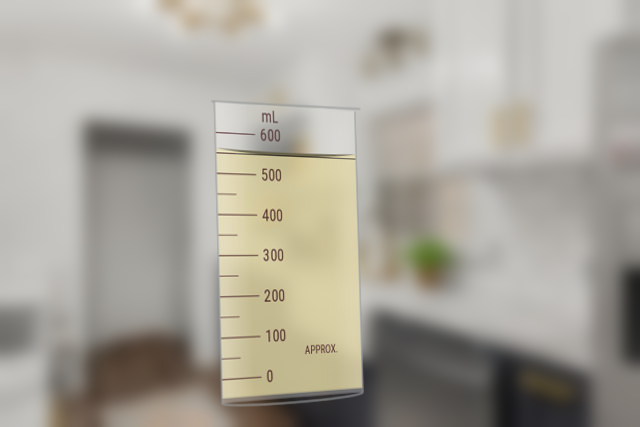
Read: {"value": 550, "unit": "mL"}
